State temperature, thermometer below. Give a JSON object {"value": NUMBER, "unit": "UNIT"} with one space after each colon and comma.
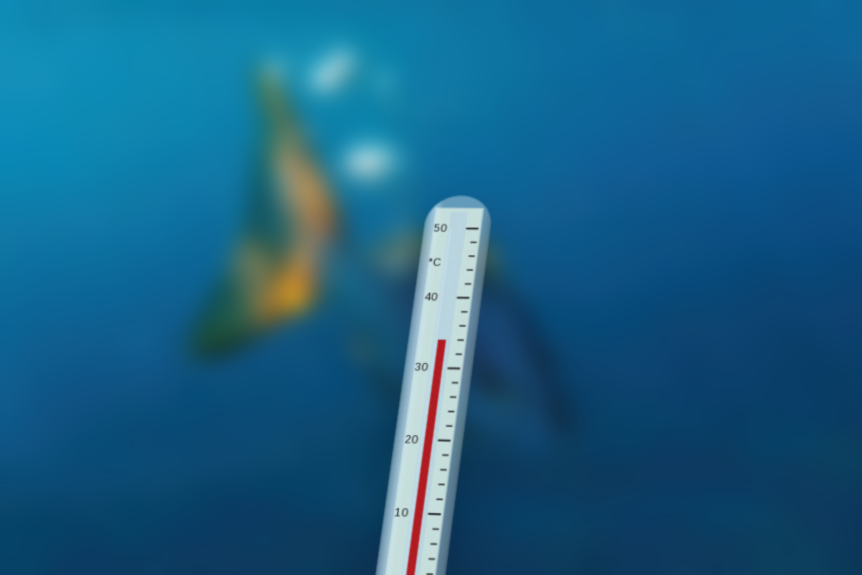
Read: {"value": 34, "unit": "°C"}
